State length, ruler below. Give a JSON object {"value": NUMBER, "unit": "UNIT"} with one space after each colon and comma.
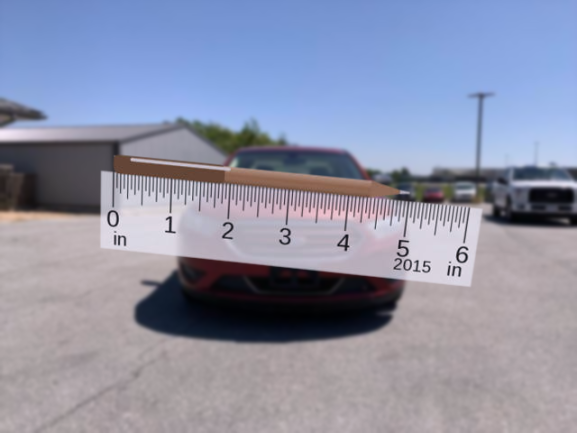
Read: {"value": 5, "unit": "in"}
